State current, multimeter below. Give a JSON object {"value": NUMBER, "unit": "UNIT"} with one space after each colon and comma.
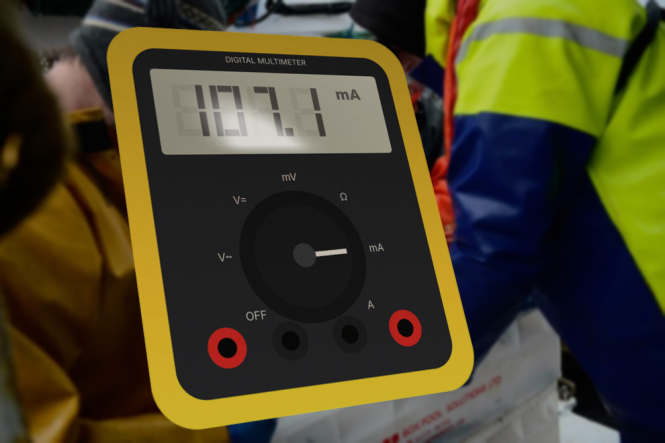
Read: {"value": 107.1, "unit": "mA"}
